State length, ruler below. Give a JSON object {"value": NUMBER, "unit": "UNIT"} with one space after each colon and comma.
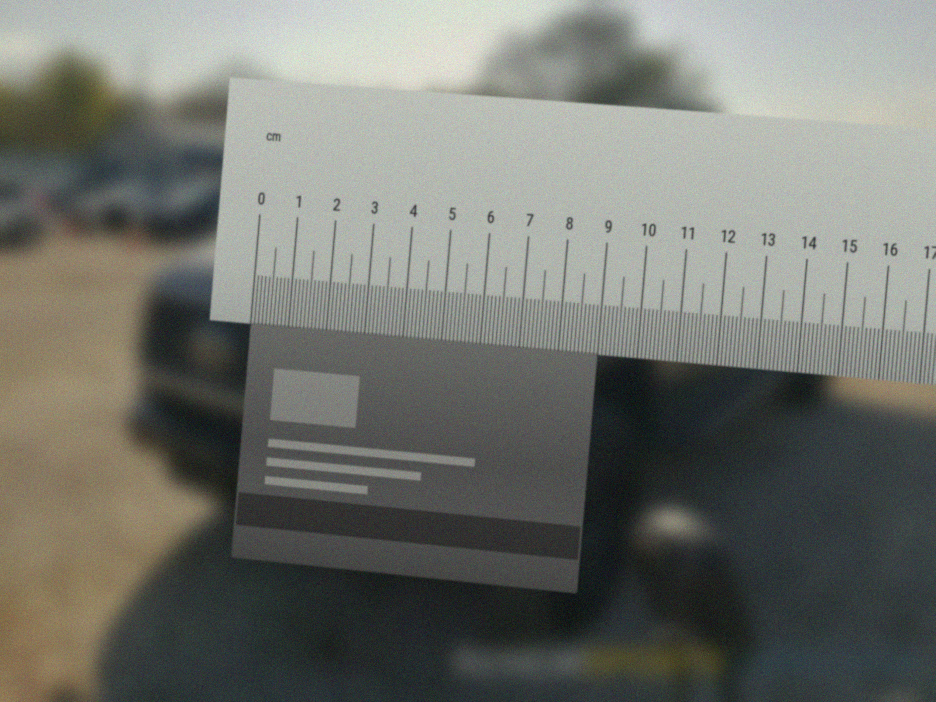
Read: {"value": 9, "unit": "cm"}
